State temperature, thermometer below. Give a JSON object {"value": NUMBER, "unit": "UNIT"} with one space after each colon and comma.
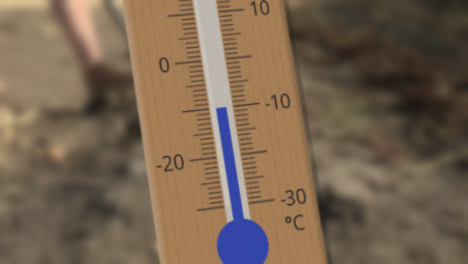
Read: {"value": -10, "unit": "°C"}
